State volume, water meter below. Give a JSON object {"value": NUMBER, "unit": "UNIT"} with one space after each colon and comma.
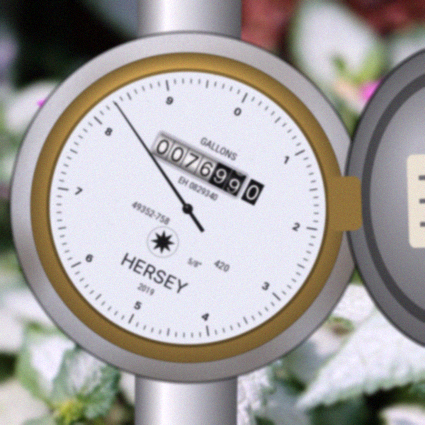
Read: {"value": 76988.3, "unit": "gal"}
